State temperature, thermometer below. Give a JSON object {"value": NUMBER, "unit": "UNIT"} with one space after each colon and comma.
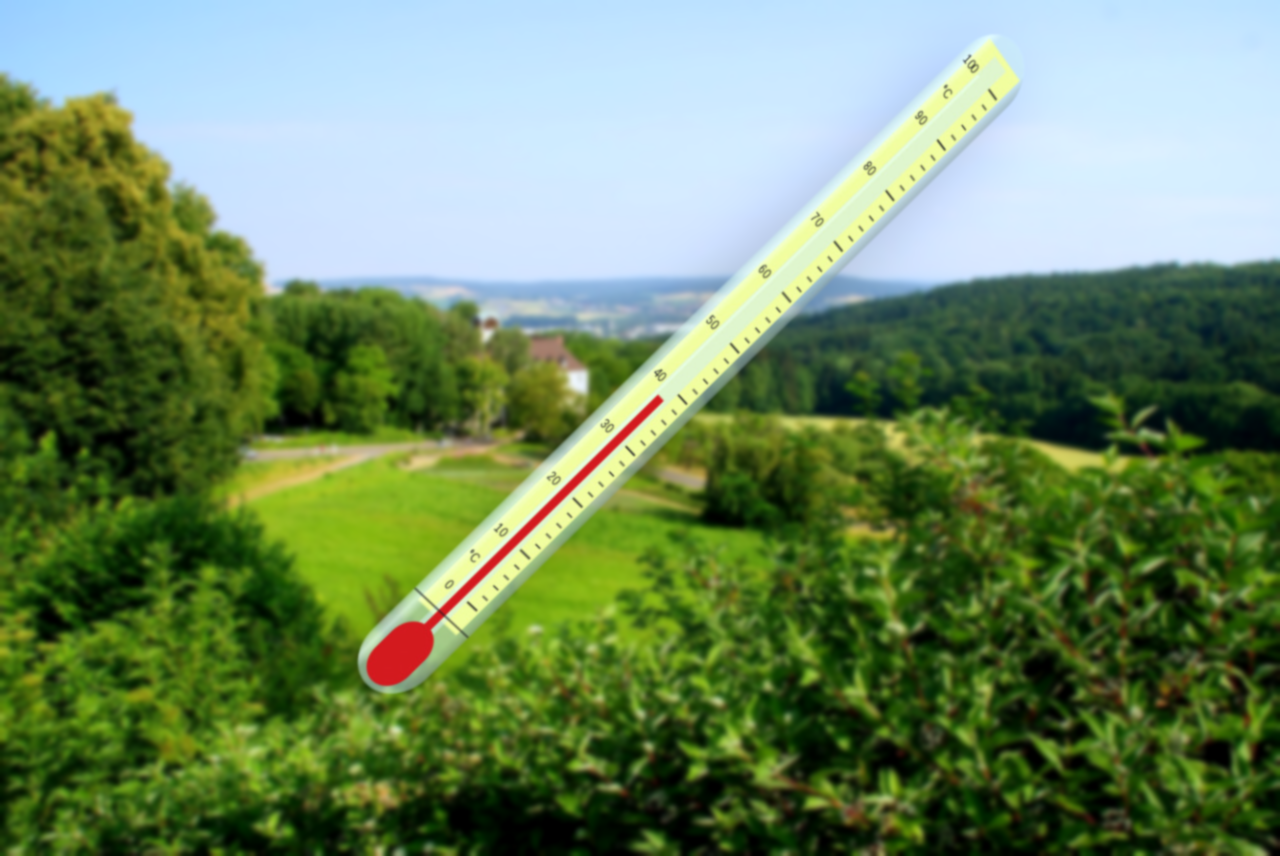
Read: {"value": 38, "unit": "°C"}
